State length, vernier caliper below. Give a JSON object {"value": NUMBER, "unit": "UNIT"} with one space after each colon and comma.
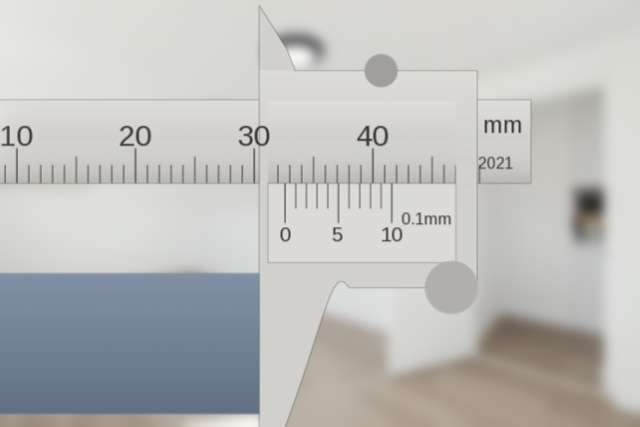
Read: {"value": 32.6, "unit": "mm"}
